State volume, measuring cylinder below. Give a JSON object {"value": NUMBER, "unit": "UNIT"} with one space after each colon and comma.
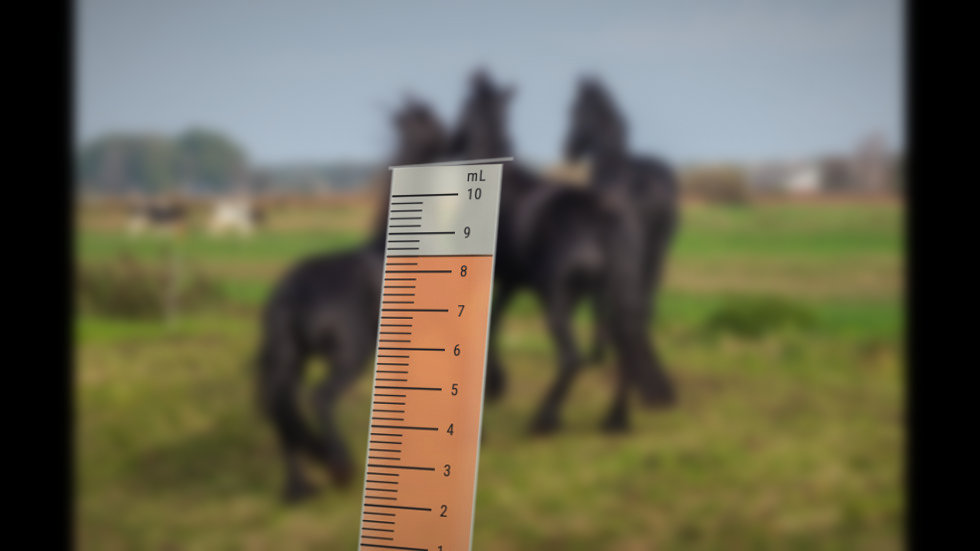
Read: {"value": 8.4, "unit": "mL"}
